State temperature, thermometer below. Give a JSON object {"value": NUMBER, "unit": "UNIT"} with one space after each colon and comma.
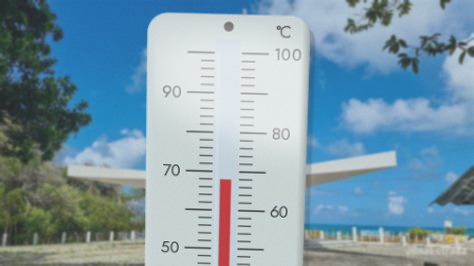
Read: {"value": 68, "unit": "°C"}
